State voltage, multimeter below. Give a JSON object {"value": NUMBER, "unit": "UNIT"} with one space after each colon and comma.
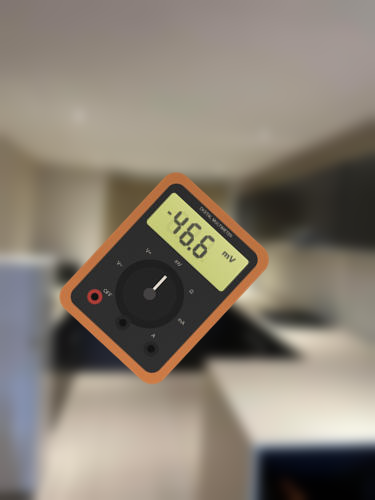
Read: {"value": -46.6, "unit": "mV"}
